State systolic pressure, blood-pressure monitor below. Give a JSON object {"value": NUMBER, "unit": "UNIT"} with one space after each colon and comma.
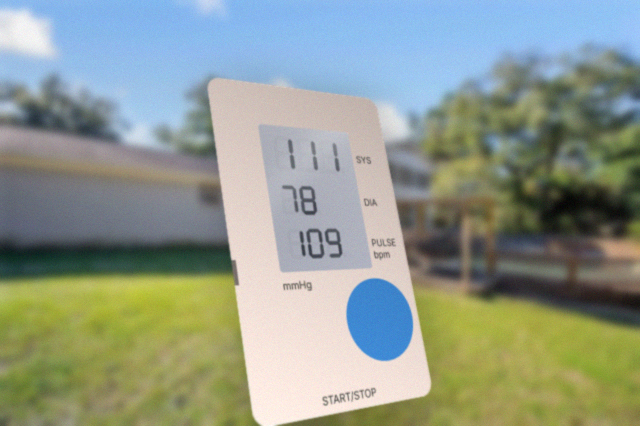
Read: {"value": 111, "unit": "mmHg"}
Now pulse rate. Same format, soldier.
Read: {"value": 109, "unit": "bpm"}
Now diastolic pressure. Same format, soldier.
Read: {"value": 78, "unit": "mmHg"}
